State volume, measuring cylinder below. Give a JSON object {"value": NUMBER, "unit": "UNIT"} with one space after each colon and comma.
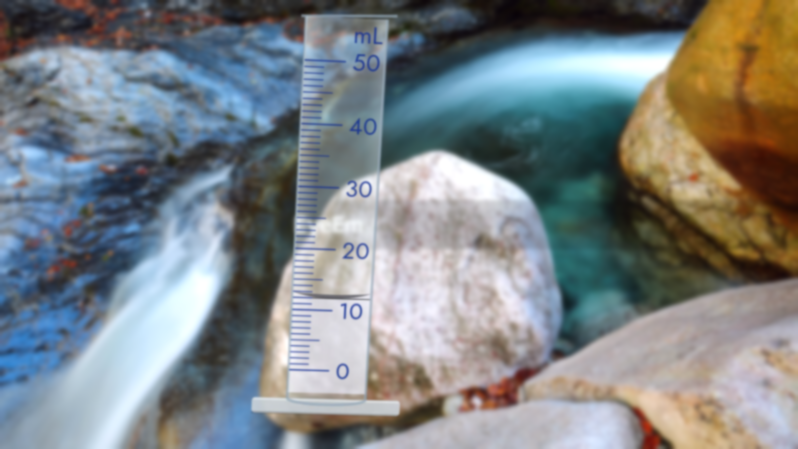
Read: {"value": 12, "unit": "mL"}
